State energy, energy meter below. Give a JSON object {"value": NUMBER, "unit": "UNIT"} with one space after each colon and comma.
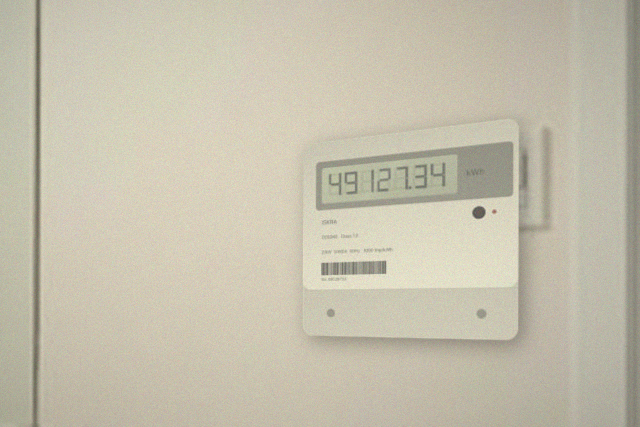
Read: {"value": 49127.34, "unit": "kWh"}
